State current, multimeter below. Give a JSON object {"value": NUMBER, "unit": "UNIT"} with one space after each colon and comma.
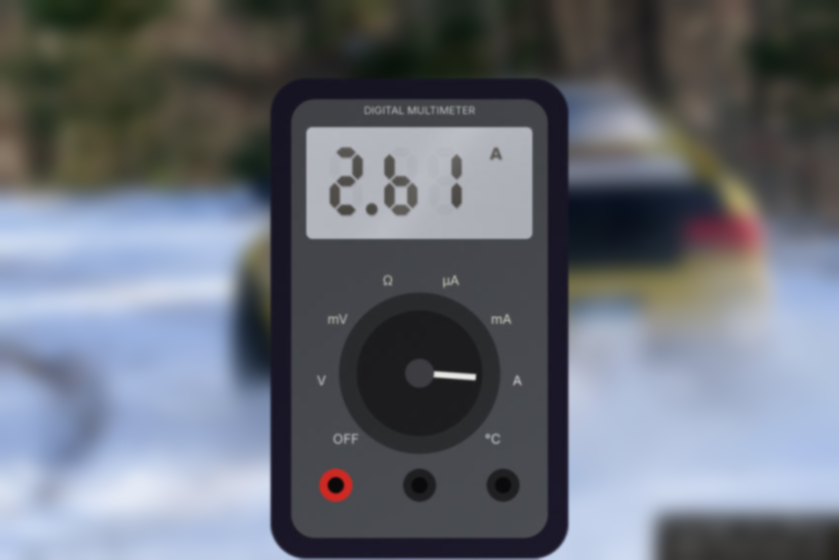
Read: {"value": 2.61, "unit": "A"}
